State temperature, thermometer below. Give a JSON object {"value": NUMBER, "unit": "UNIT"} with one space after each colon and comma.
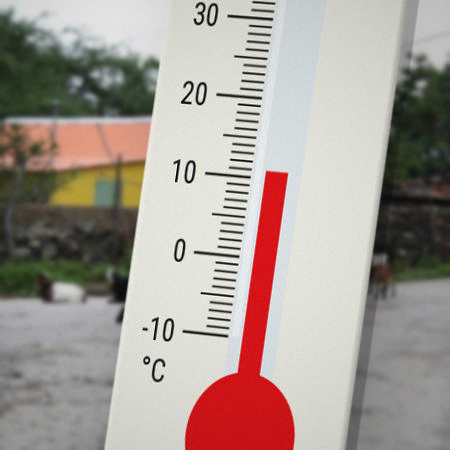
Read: {"value": 11, "unit": "°C"}
